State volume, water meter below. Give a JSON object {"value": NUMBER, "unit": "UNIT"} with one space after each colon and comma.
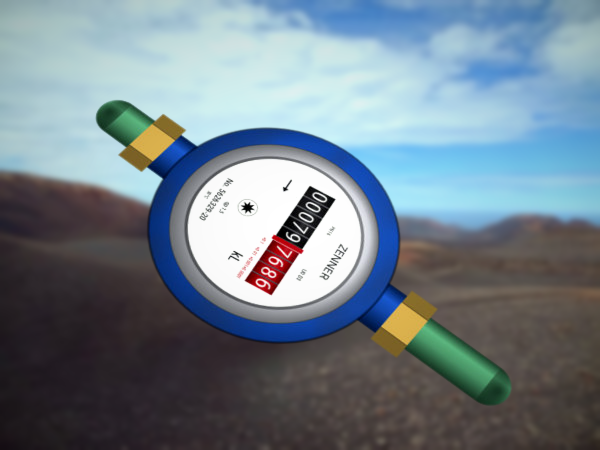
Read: {"value": 79.7686, "unit": "kL"}
